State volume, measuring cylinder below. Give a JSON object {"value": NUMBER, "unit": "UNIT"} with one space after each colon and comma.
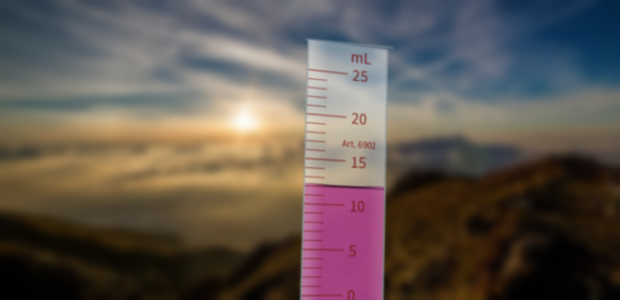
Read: {"value": 12, "unit": "mL"}
